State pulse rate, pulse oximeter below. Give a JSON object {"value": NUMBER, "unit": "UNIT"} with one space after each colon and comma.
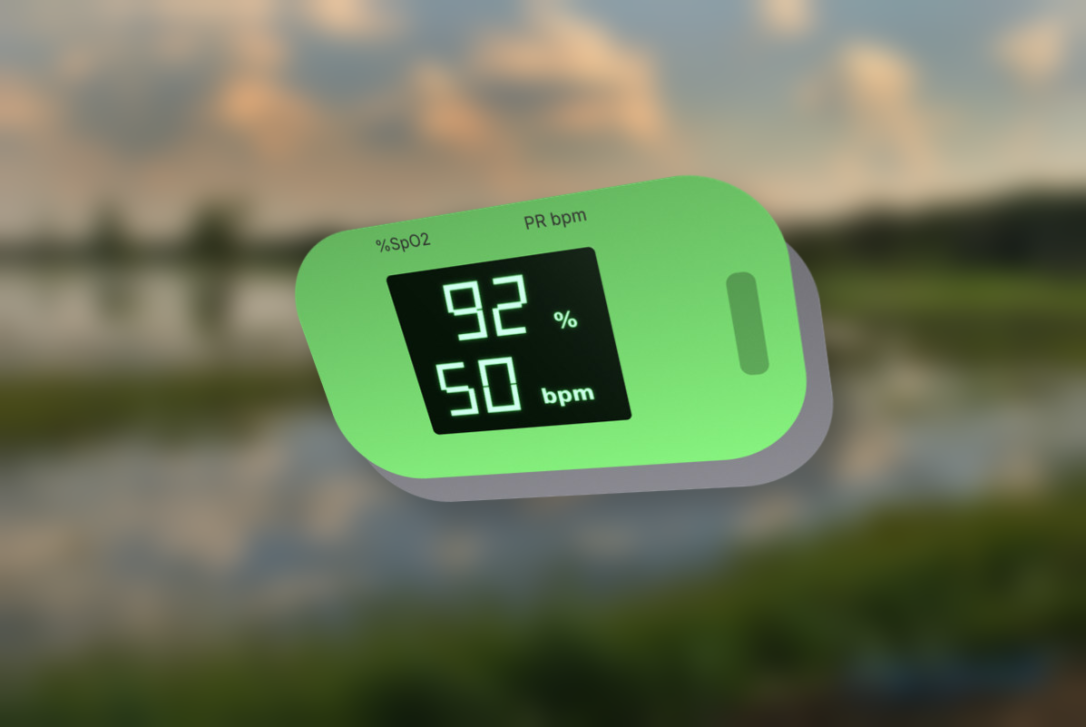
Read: {"value": 50, "unit": "bpm"}
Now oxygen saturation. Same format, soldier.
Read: {"value": 92, "unit": "%"}
